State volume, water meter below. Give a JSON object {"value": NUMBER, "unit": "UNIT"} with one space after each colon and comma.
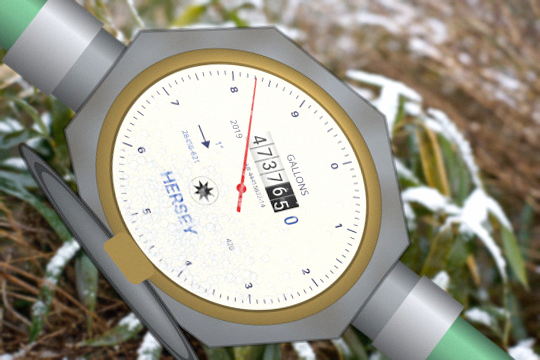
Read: {"value": 4737648.3, "unit": "gal"}
